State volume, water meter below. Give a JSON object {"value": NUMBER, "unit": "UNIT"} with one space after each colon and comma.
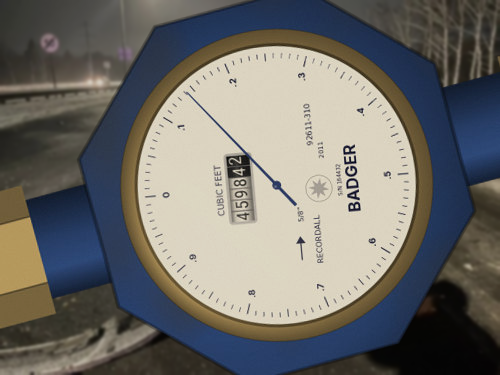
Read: {"value": 459842.14, "unit": "ft³"}
